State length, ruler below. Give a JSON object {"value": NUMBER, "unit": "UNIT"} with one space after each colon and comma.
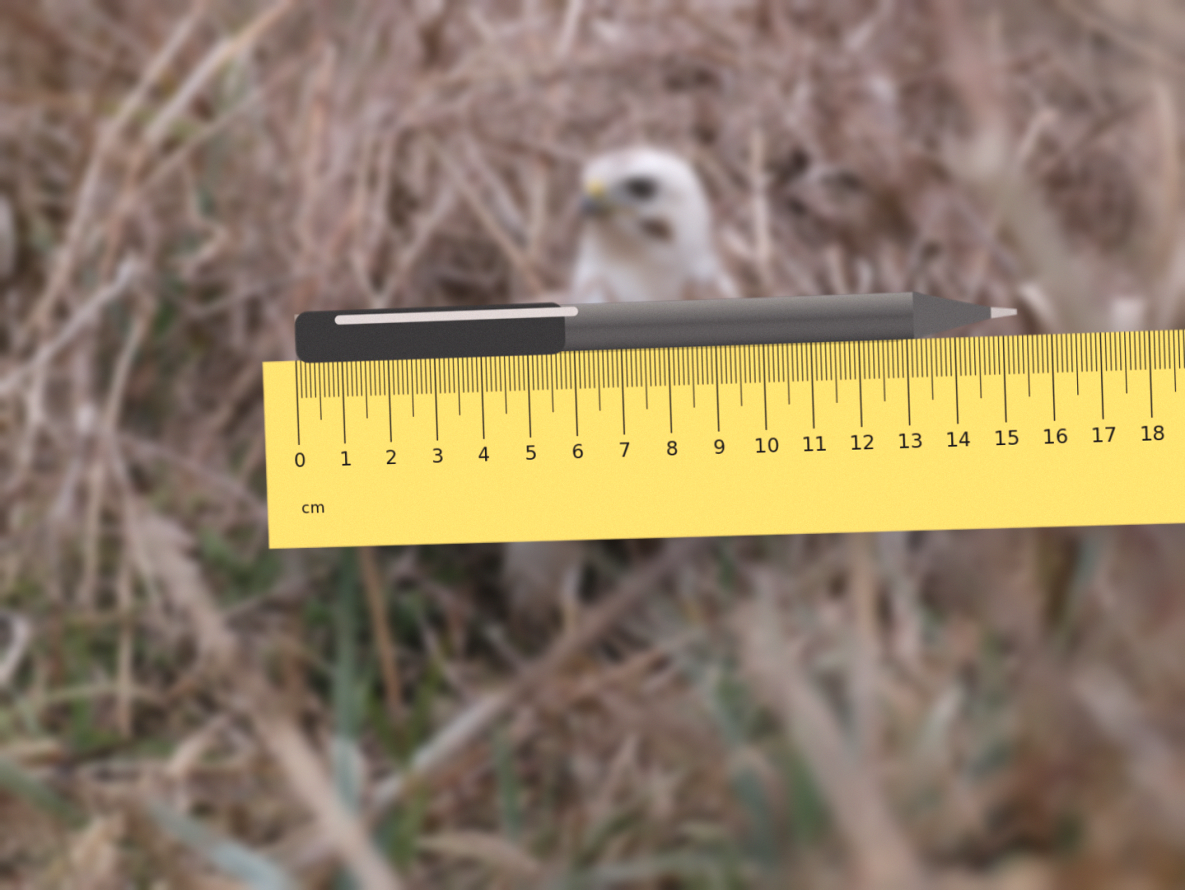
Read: {"value": 15.3, "unit": "cm"}
